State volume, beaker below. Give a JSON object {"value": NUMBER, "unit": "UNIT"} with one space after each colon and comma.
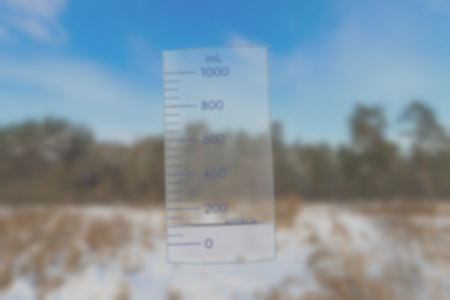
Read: {"value": 100, "unit": "mL"}
